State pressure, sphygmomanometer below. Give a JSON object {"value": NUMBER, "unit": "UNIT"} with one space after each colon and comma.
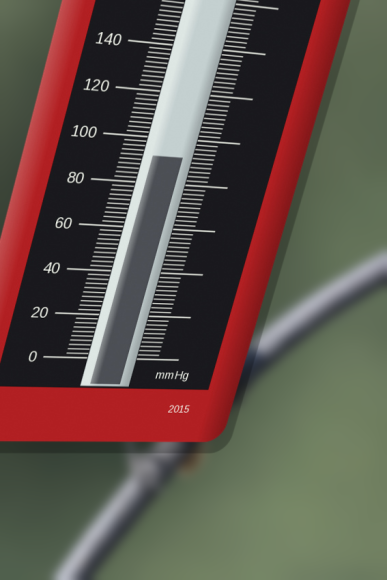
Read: {"value": 92, "unit": "mmHg"}
